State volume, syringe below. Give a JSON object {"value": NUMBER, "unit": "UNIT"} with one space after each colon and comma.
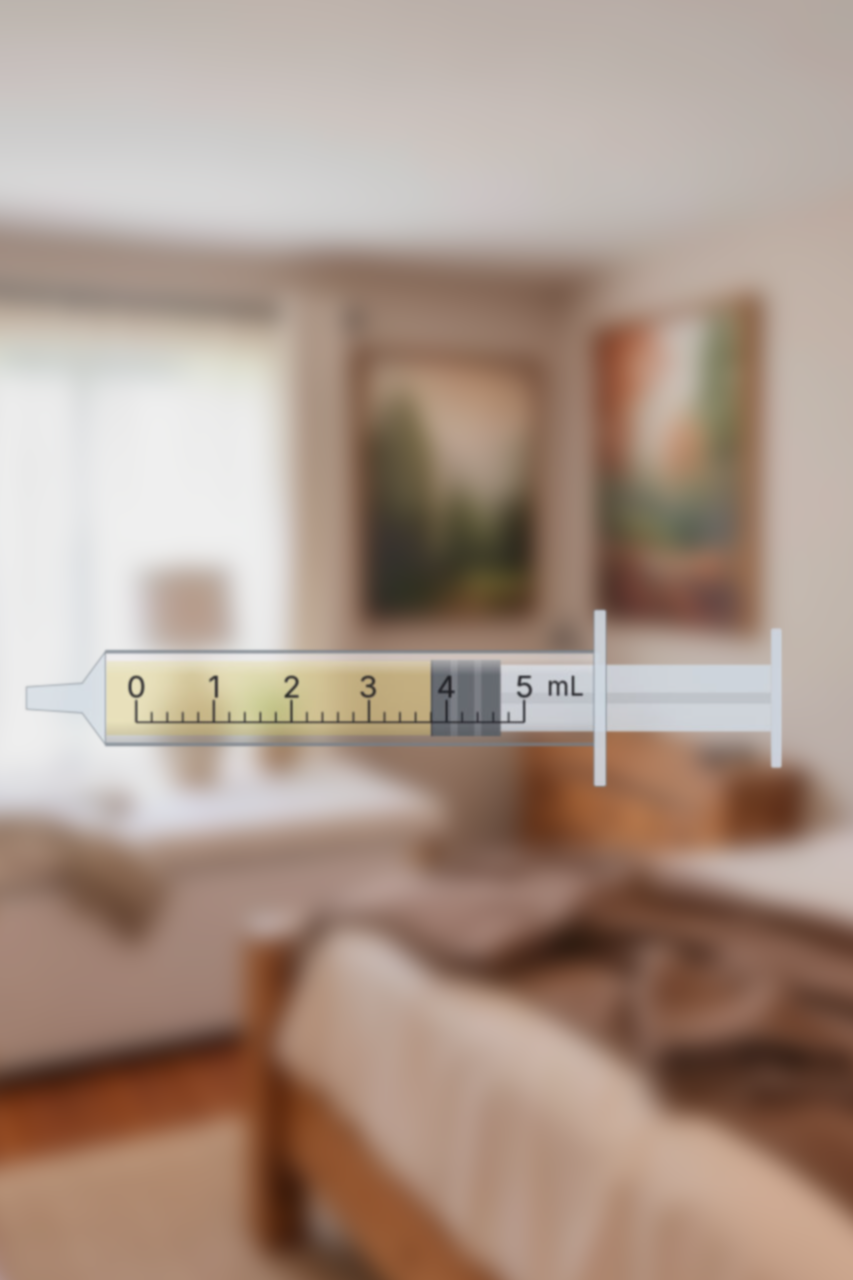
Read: {"value": 3.8, "unit": "mL"}
